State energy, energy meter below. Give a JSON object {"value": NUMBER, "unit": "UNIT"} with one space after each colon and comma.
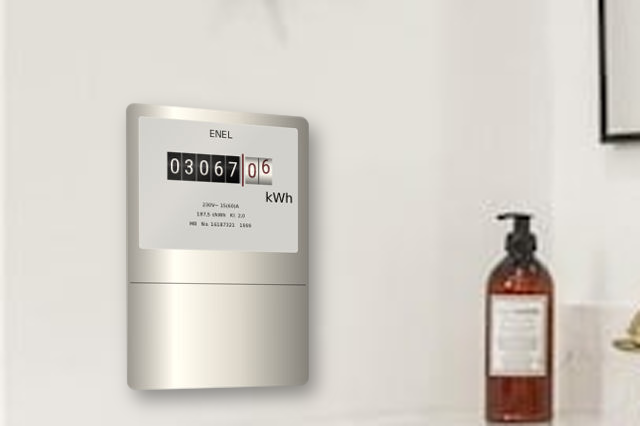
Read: {"value": 3067.06, "unit": "kWh"}
